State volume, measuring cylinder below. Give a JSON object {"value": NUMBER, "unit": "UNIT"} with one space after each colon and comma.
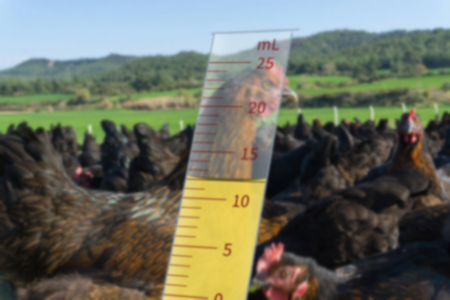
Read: {"value": 12, "unit": "mL"}
